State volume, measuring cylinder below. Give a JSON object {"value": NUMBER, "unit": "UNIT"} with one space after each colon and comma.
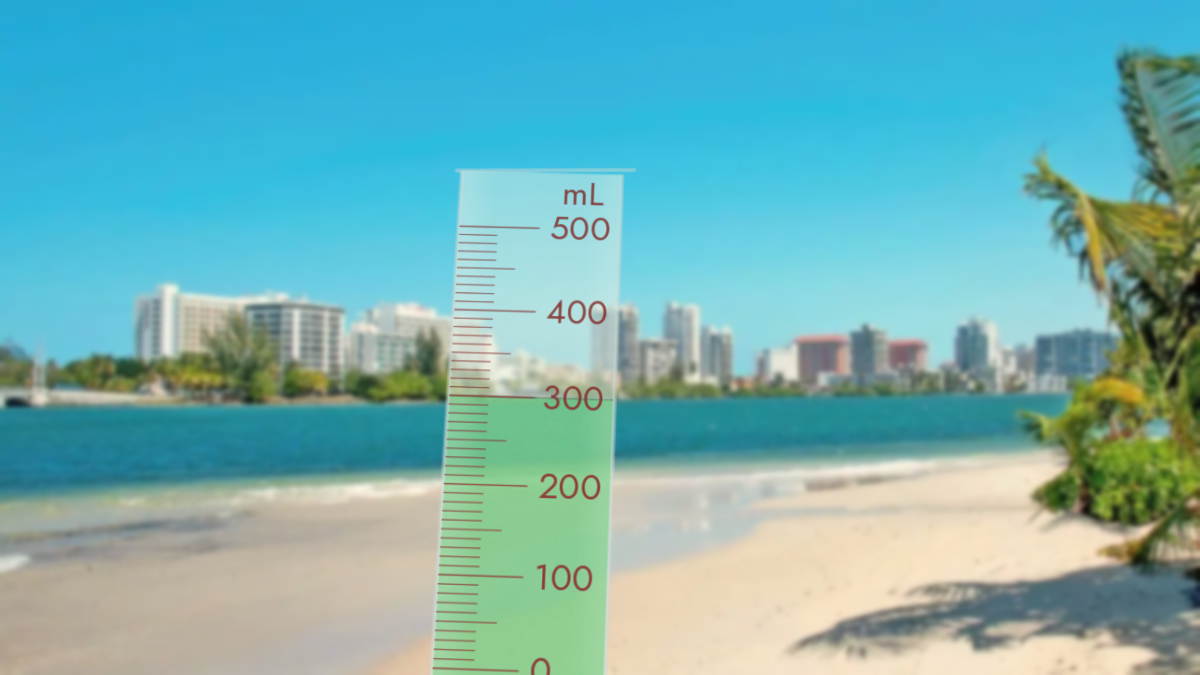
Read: {"value": 300, "unit": "mL"}
